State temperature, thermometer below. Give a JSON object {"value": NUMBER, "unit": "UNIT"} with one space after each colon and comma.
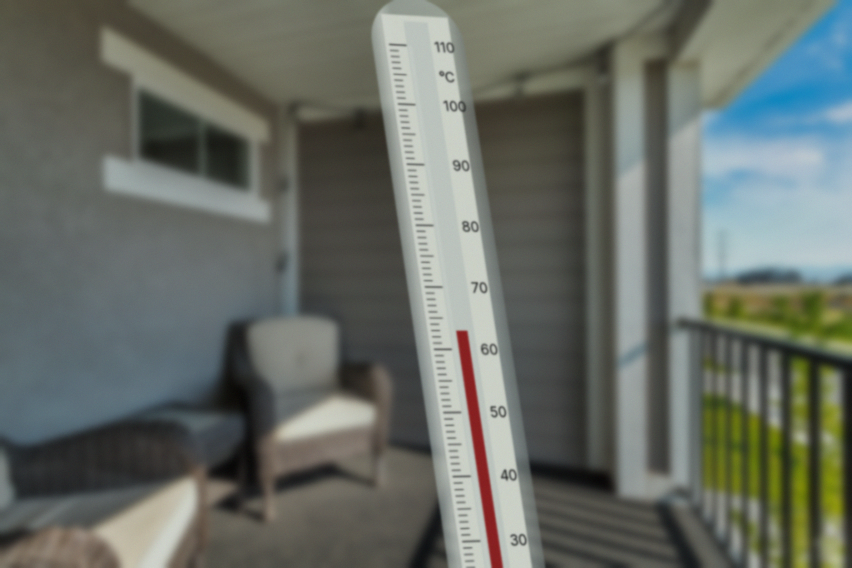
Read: {"value": 63, "unit": "°C"}
